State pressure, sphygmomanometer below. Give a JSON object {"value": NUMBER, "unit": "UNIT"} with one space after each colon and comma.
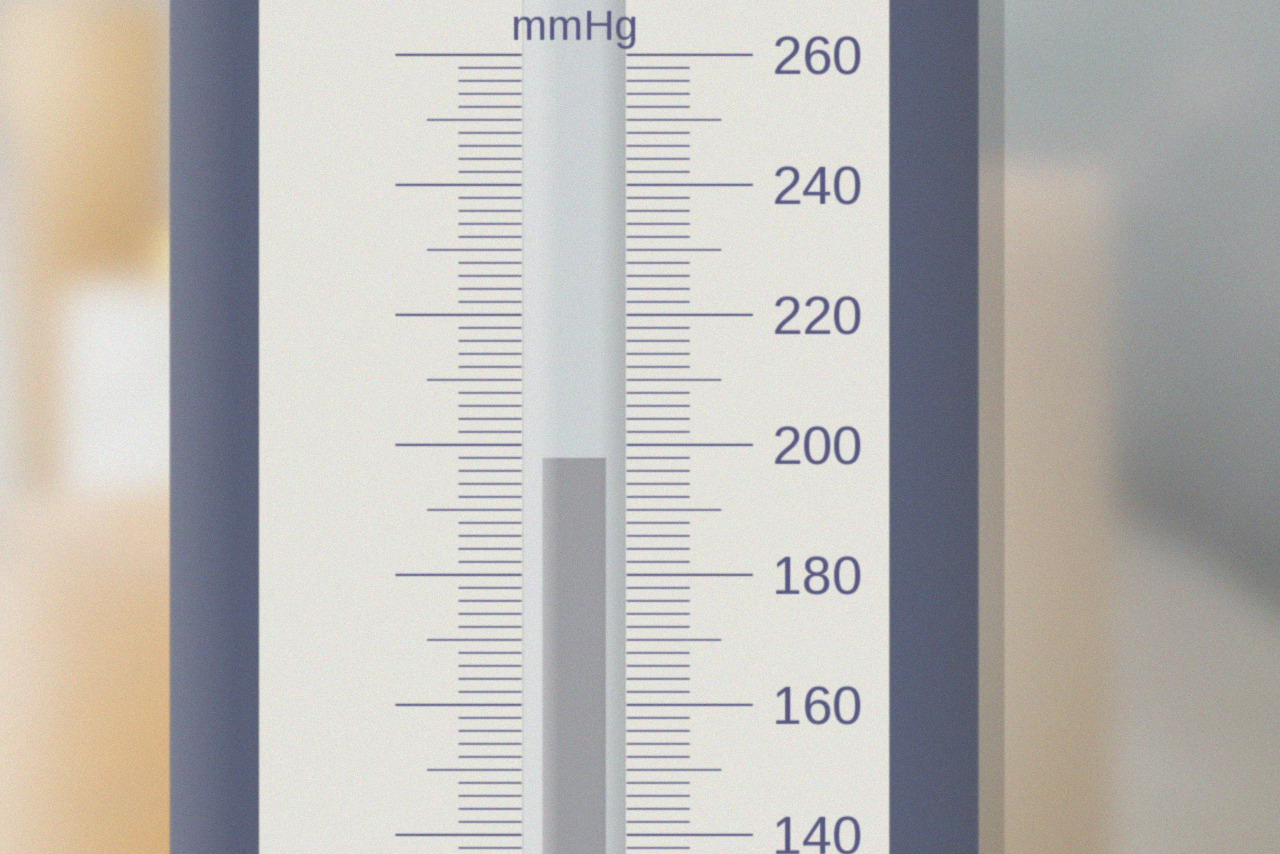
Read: {"value": 198, "unit": "mmHg"}
